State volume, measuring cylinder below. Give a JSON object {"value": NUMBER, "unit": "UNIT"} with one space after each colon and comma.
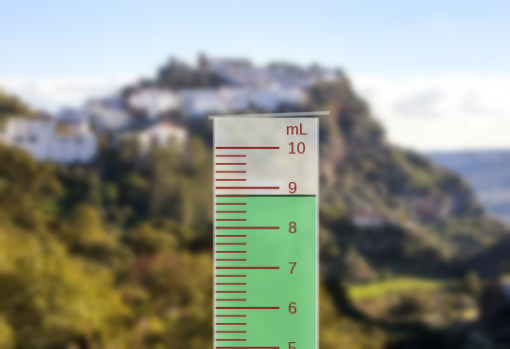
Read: {"value": 8.8, "unit": "mL"}
